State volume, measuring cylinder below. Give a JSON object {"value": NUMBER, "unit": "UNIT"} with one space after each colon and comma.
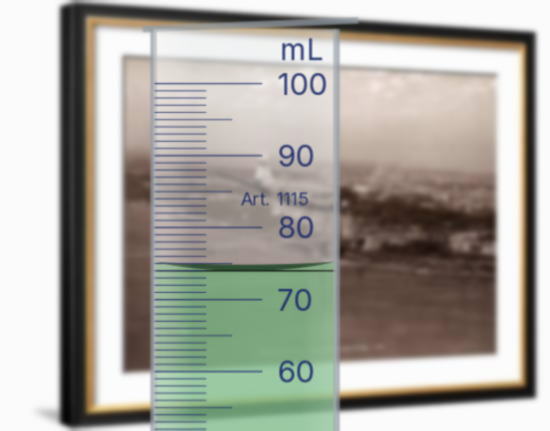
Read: {"value": 74, "unit": "mL"}
